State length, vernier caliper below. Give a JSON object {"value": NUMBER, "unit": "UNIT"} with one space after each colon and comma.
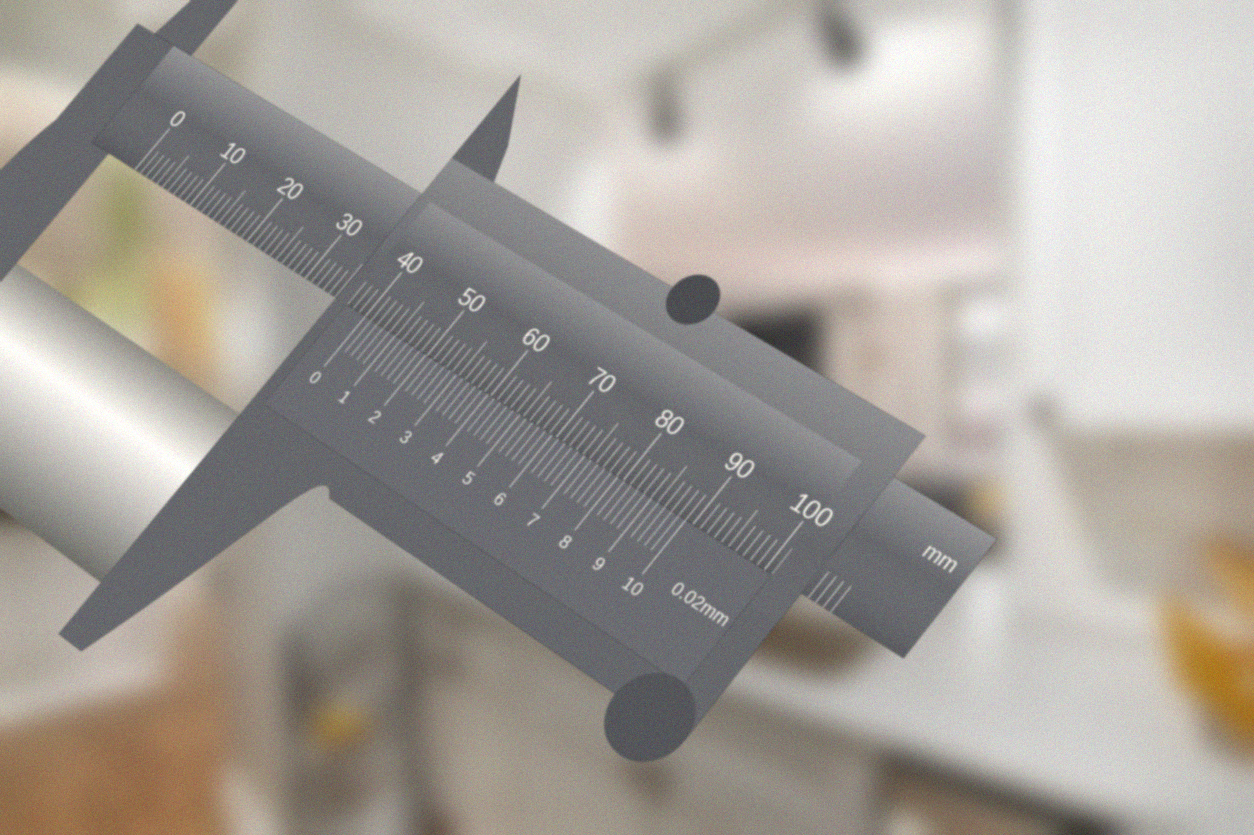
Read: {"value": 40.0, "unit": "mm"}
